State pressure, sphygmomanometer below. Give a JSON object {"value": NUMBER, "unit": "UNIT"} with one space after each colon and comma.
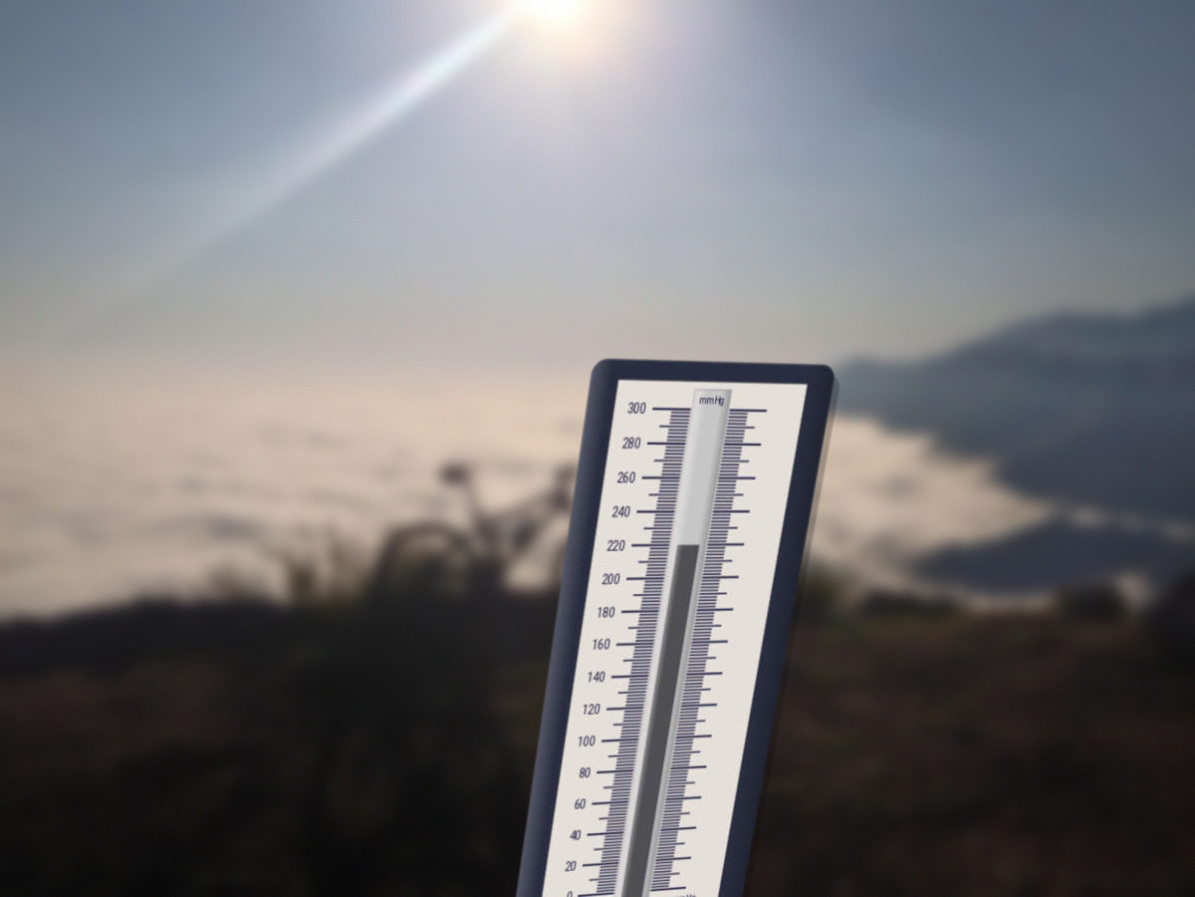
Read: {"value": 220, "unit": "mmHg"}
